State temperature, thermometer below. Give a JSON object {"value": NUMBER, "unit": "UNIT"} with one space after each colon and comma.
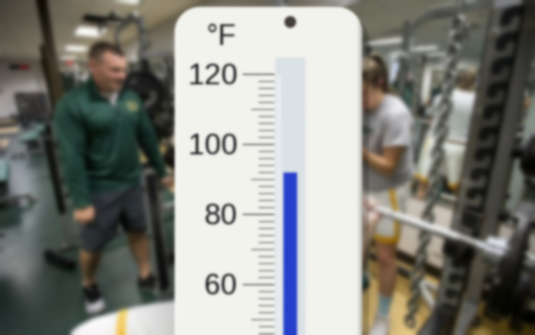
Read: {"value": 92, "unit": "°F"}
